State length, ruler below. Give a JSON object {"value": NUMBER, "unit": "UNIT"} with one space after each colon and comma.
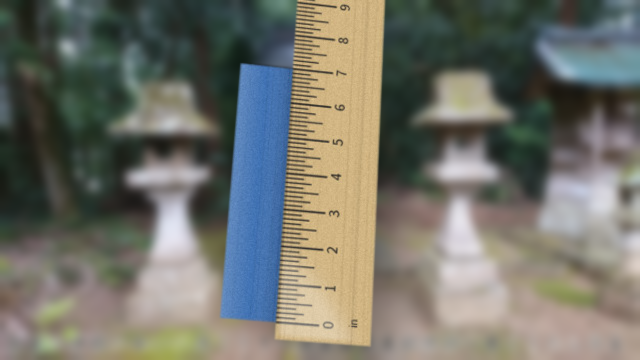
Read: {"value": 7, "unit": "in"}
